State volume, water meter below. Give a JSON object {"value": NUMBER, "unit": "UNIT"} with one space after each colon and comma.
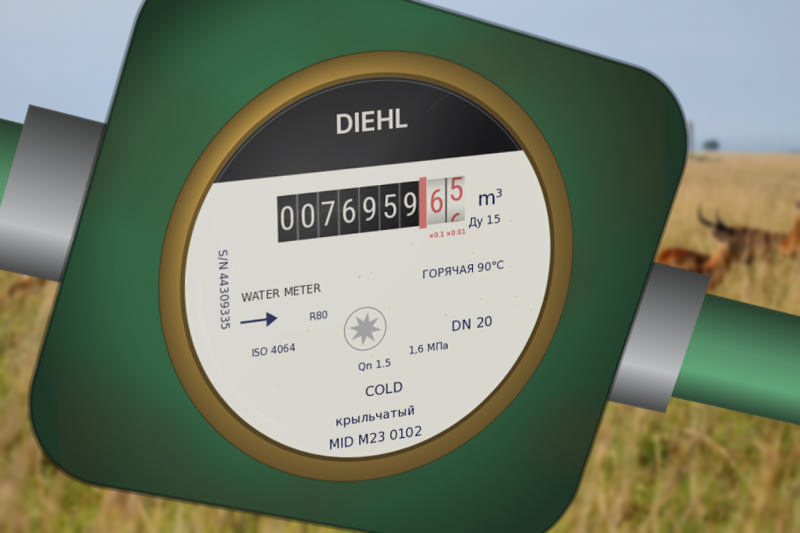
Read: {"value": 76959.65, "unit": "m³"}
